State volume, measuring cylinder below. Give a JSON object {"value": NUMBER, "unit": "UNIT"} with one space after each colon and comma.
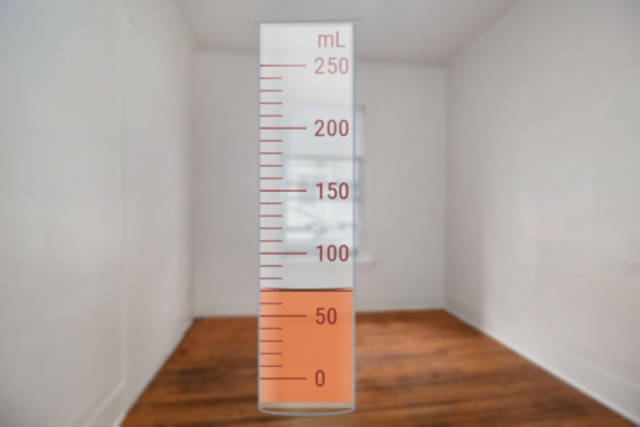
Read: {"value": 70, "unit": "mL"}
